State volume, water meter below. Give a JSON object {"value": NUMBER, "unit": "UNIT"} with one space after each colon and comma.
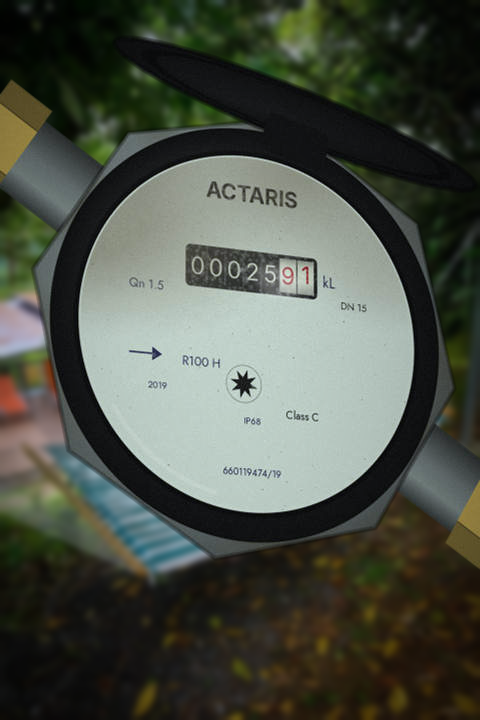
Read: {"value": 25.91, "unit": "kL"}
